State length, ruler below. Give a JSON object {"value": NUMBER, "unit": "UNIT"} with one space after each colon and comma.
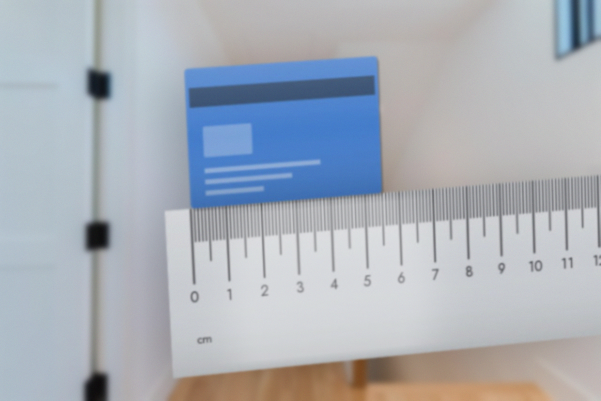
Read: {"value": 5.5, "unit": "cm"}
